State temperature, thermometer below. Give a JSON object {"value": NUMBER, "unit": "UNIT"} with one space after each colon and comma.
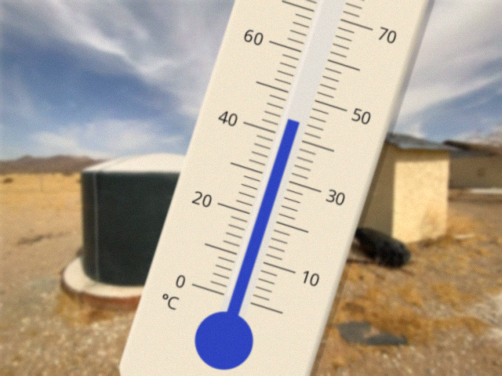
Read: {"value": 44, "unit": "°C"}
